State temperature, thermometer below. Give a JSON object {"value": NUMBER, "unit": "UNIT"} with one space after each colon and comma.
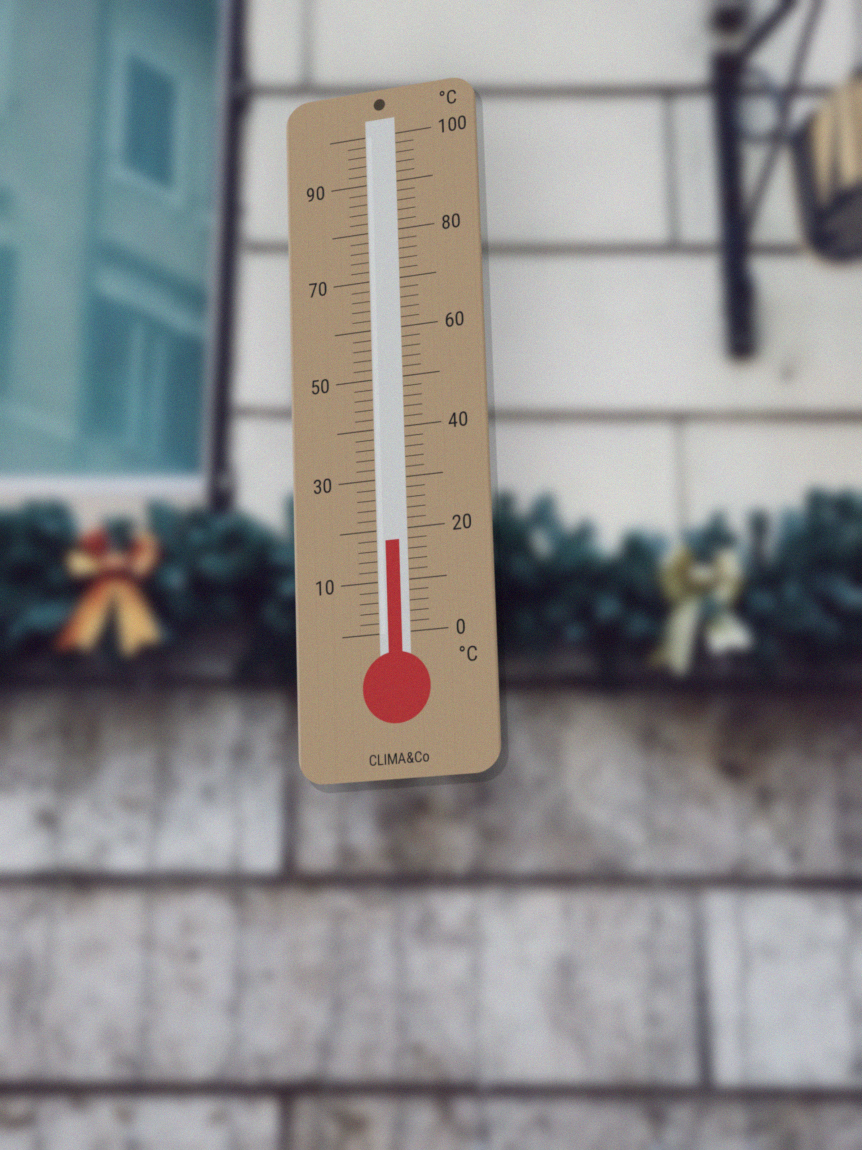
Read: {"value": 18, "unit": "°C"}
